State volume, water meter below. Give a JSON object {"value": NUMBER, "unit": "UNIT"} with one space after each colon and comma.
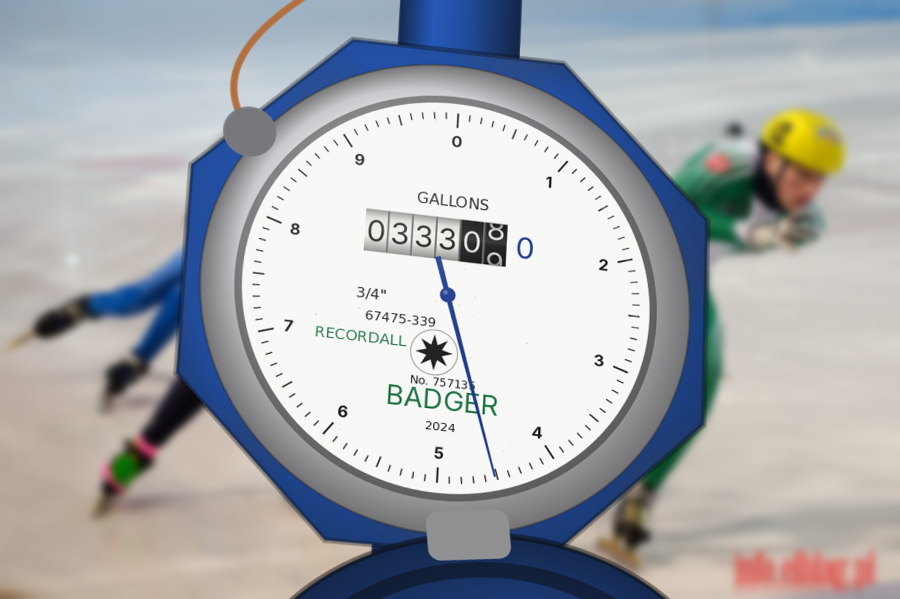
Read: {"value": 333084.5, "unit": "gal"}
